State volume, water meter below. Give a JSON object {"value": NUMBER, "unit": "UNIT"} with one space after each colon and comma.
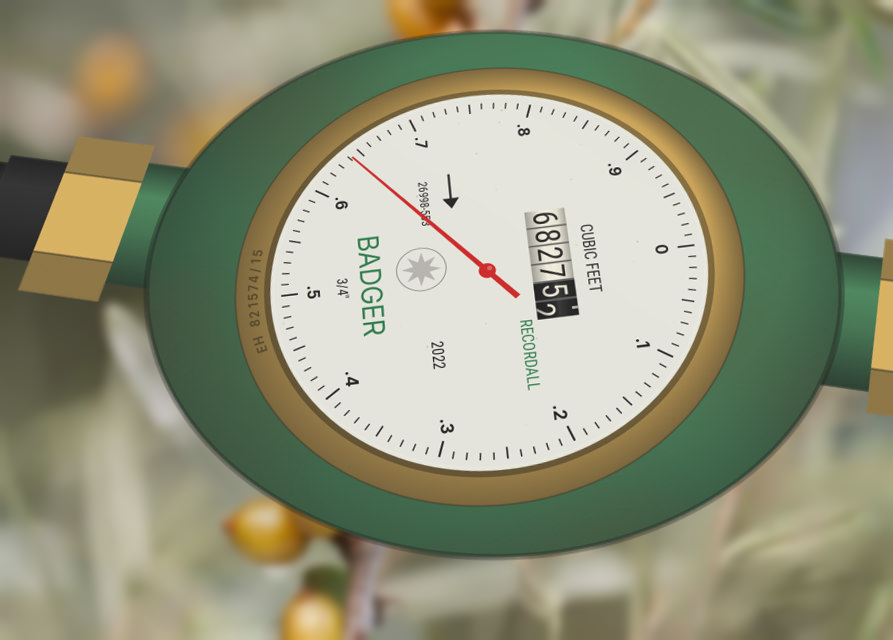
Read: {"value": 682751.64, "unit": "ft³"}
